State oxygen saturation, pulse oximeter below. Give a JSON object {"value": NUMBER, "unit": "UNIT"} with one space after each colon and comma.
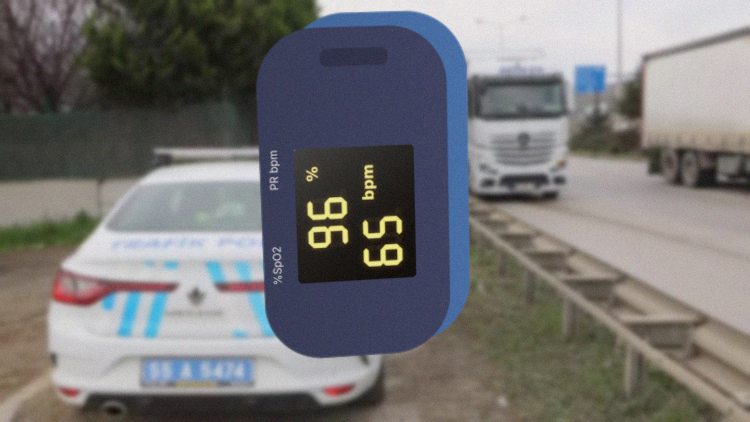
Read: {"value": 96, "unit": "%"}
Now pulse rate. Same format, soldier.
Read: {"value": 65, "unit": "bpm"}
